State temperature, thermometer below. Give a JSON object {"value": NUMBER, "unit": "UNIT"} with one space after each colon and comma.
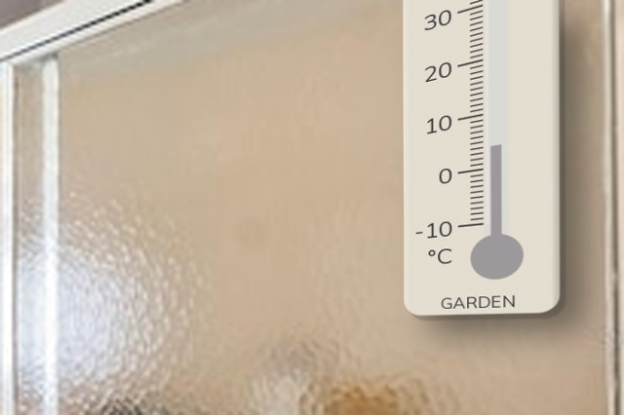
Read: {"value": 4, "unit": "°C"}
